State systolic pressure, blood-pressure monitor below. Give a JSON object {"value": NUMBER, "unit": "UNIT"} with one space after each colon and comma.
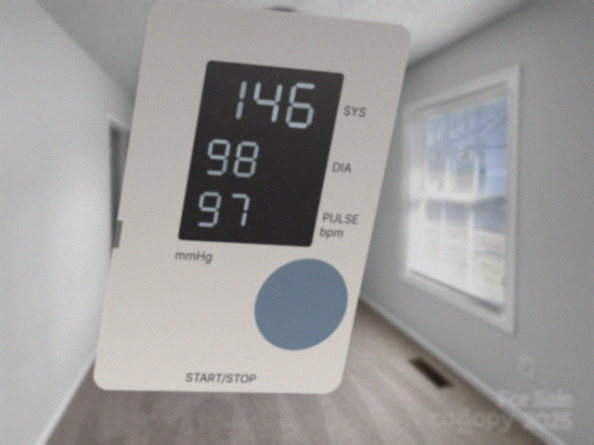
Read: {"value": 146, "unit": "mmHg"}
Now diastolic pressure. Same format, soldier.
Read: {"value": 98, "unit": "mmHg"}
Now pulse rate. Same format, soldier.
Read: {"value": 97, "unit": "bpm"}
